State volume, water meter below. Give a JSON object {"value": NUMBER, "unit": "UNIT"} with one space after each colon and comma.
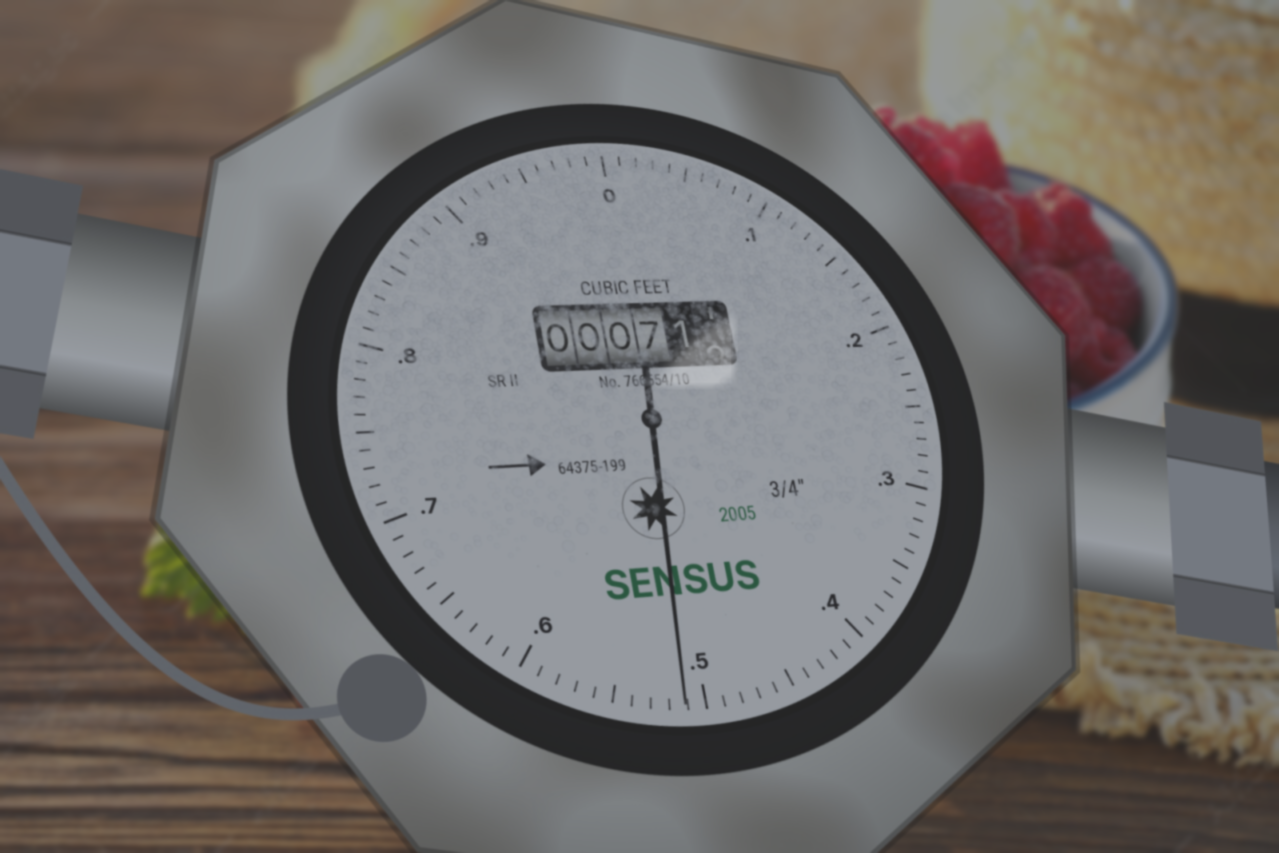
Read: {"value": 711.51, "unit": "ft³"}
